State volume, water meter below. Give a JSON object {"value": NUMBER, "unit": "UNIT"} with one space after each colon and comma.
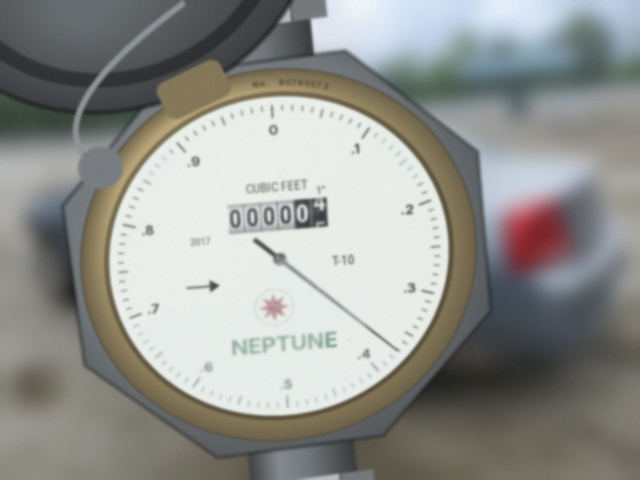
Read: {"value": 4.37, "unit": "ft³"}
